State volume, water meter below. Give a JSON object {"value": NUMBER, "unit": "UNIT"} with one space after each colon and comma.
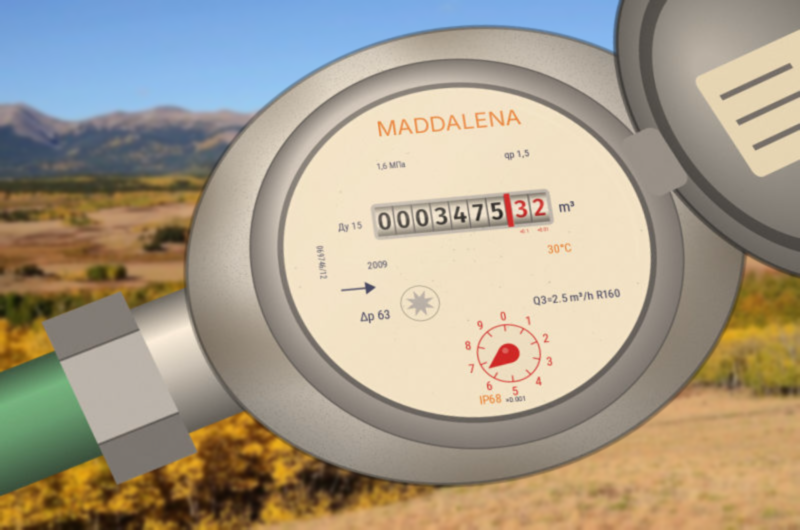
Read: {"value": 3475.326, "unit": "m³"}
